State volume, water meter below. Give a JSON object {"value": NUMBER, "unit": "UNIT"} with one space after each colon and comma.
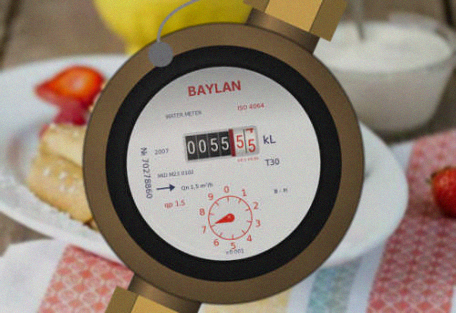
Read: {"value": 55.547, "unit": "kL"}
